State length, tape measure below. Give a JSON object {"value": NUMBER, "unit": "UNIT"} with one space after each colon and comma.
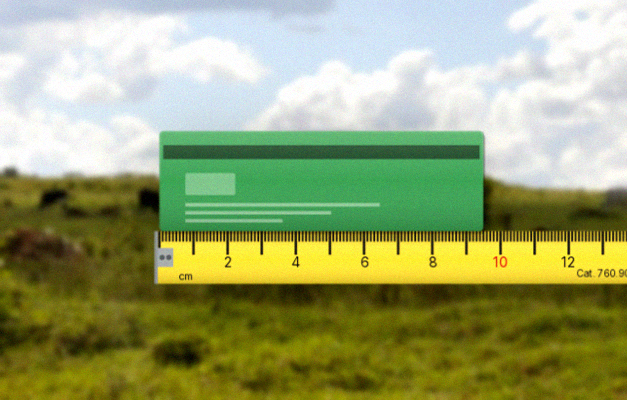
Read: {"value": 9.5, "unit": "cm"}
